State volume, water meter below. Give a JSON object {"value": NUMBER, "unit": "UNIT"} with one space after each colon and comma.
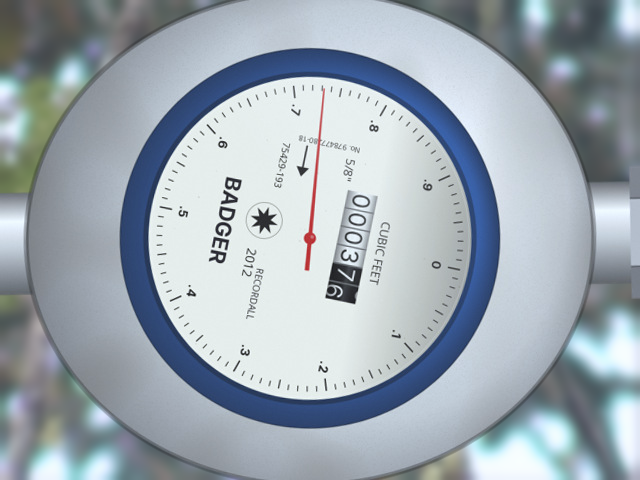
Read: {"value": 375.73, "unit": "ft³"}
